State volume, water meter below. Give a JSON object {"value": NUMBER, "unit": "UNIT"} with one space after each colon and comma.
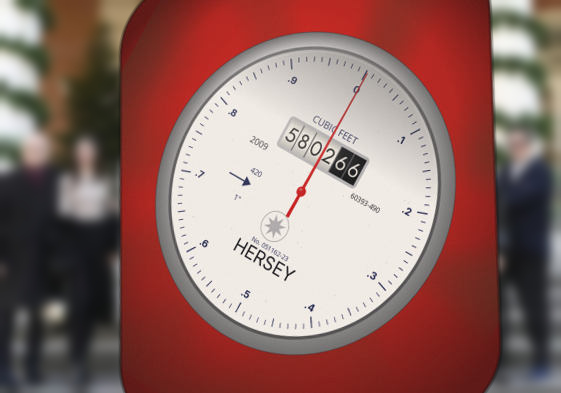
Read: {"value": 580266.00, "unit": "ft³"}
